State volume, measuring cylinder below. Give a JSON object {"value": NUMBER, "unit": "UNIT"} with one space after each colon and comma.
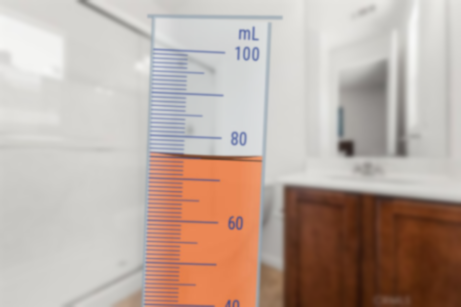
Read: {"value": 75, "unit": "mL"}
